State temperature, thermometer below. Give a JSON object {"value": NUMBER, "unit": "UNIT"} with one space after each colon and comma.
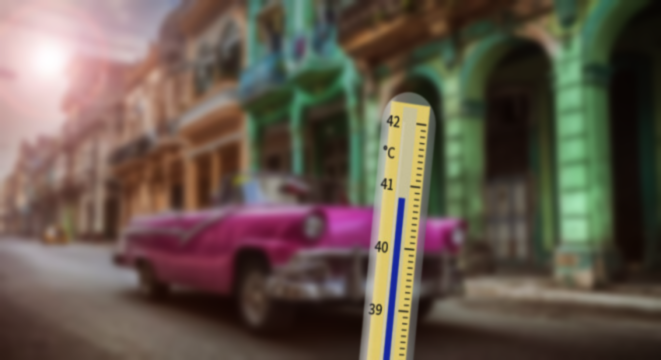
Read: {"value": 40.8, "unit": "°C"}
